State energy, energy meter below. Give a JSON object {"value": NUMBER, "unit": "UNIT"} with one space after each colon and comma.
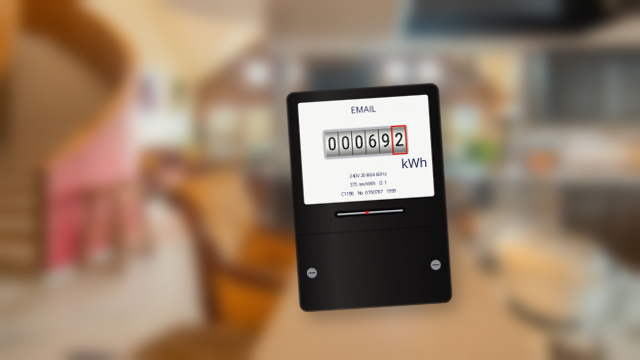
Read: {"value": 69.2, "unit": "kWh"}
